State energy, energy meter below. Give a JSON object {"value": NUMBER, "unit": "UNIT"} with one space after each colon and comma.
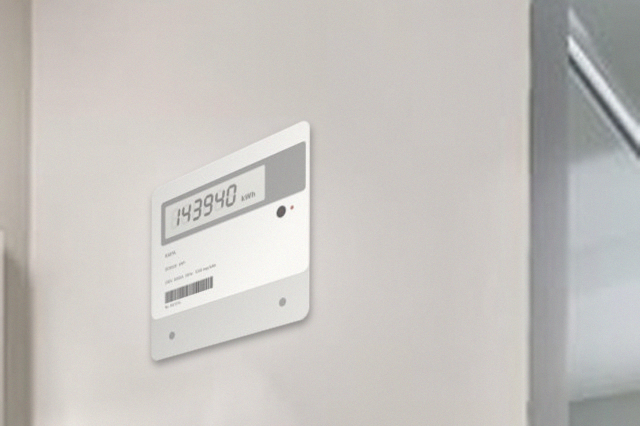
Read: {"value": 143940, "unit": "kWh"}
